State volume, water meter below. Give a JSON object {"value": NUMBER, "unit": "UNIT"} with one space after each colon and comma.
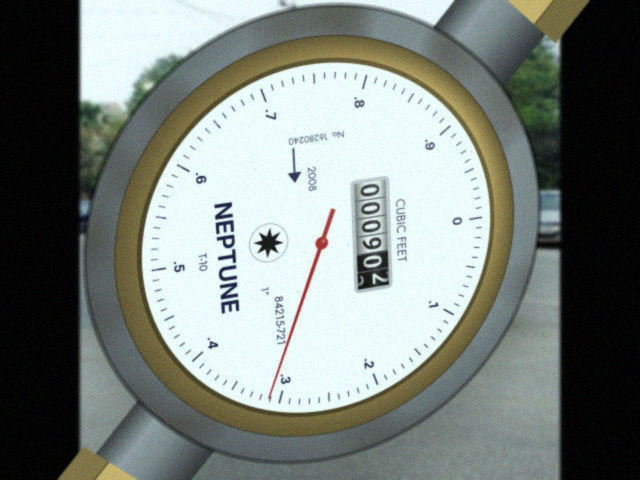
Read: {"value": 902.31, "unit": "ft³"}
